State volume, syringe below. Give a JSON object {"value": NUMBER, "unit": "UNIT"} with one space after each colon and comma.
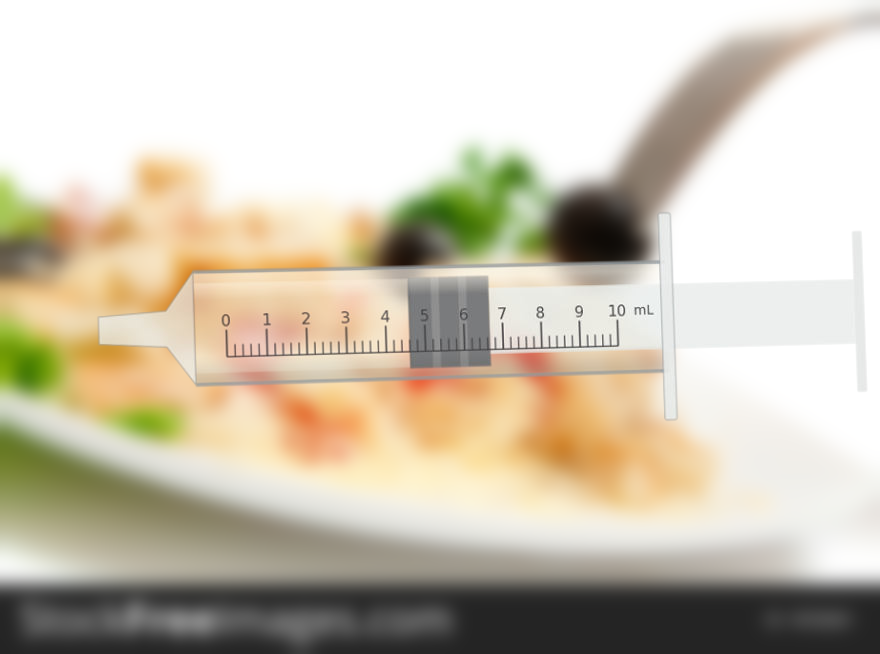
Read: {"value": 4.6, "unit": "mL"}
